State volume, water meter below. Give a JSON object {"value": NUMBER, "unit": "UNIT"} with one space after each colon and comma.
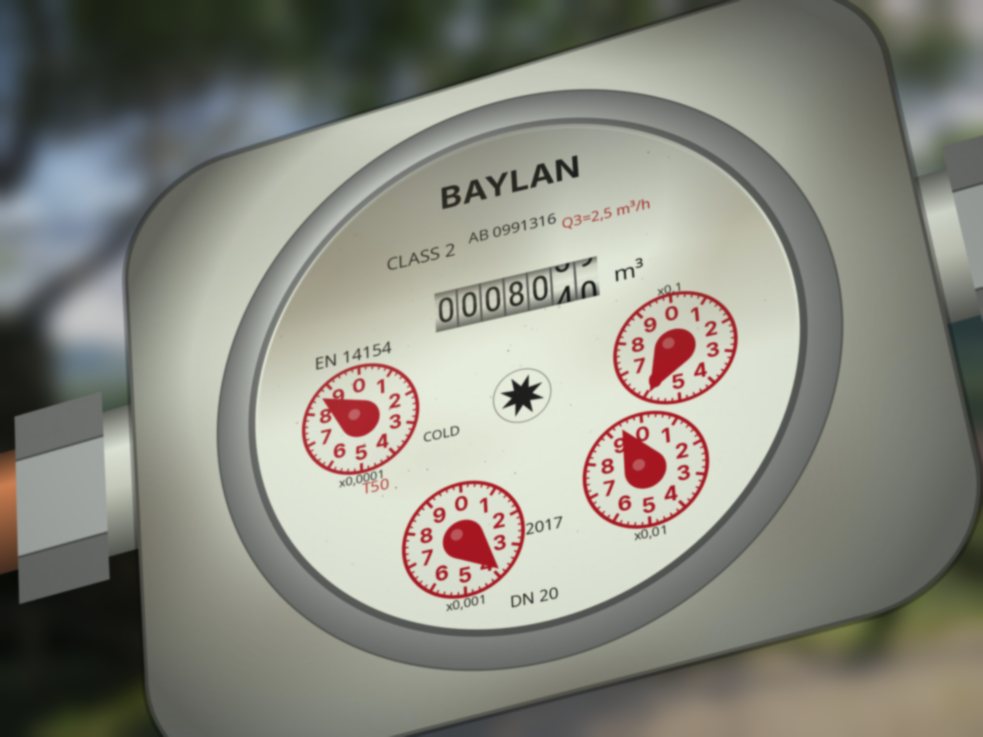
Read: {"value": 8039.5938, "unit": "m³"}
